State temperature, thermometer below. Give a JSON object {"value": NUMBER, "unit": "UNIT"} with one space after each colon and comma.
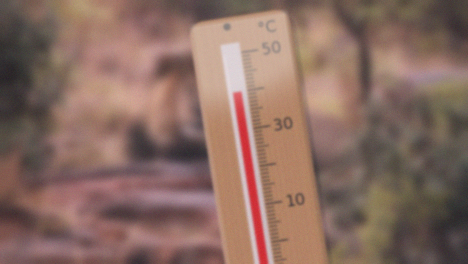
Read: {"value": 40, "unit": "°C"}
